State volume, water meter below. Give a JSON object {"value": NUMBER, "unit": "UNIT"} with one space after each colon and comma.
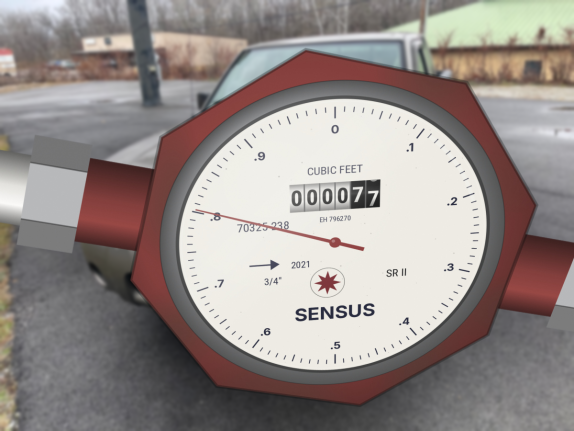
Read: {"value": 76.80, "unit": "ft³"}
